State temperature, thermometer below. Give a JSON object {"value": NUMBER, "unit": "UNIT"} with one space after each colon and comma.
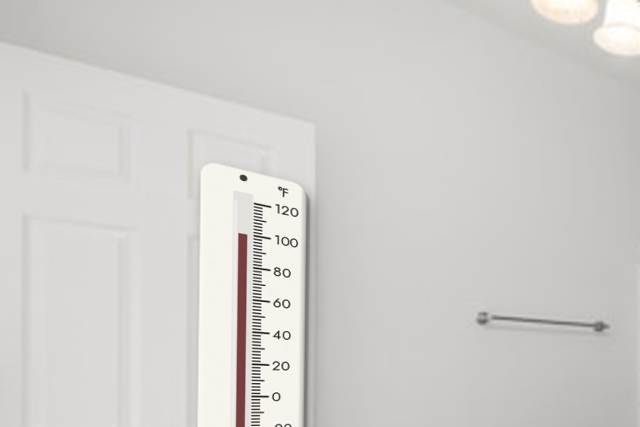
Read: {"value": 100, "unit": "°F"}
